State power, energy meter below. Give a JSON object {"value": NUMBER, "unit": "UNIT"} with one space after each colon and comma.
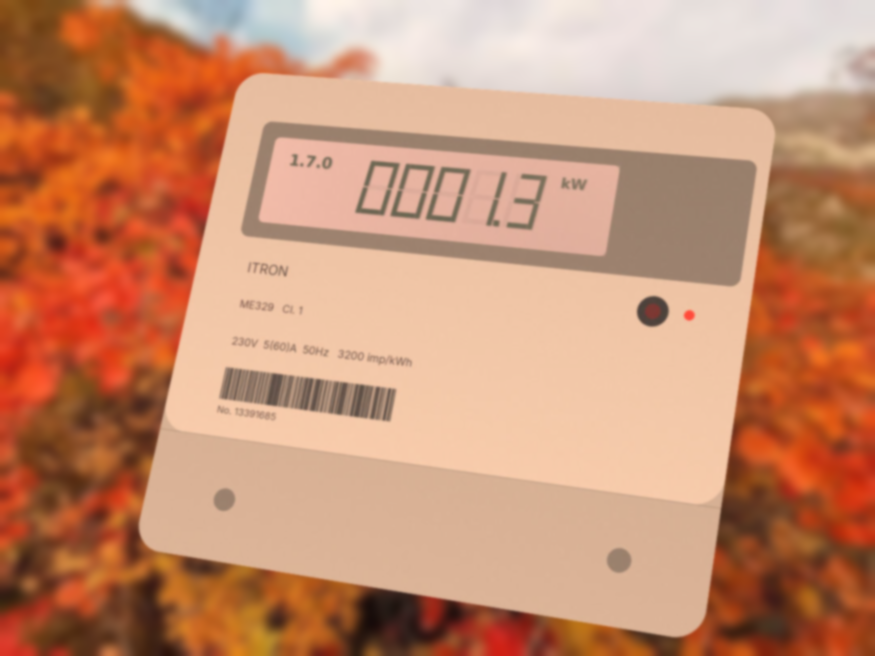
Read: {"value": 1.3, "unit": "kW"}
